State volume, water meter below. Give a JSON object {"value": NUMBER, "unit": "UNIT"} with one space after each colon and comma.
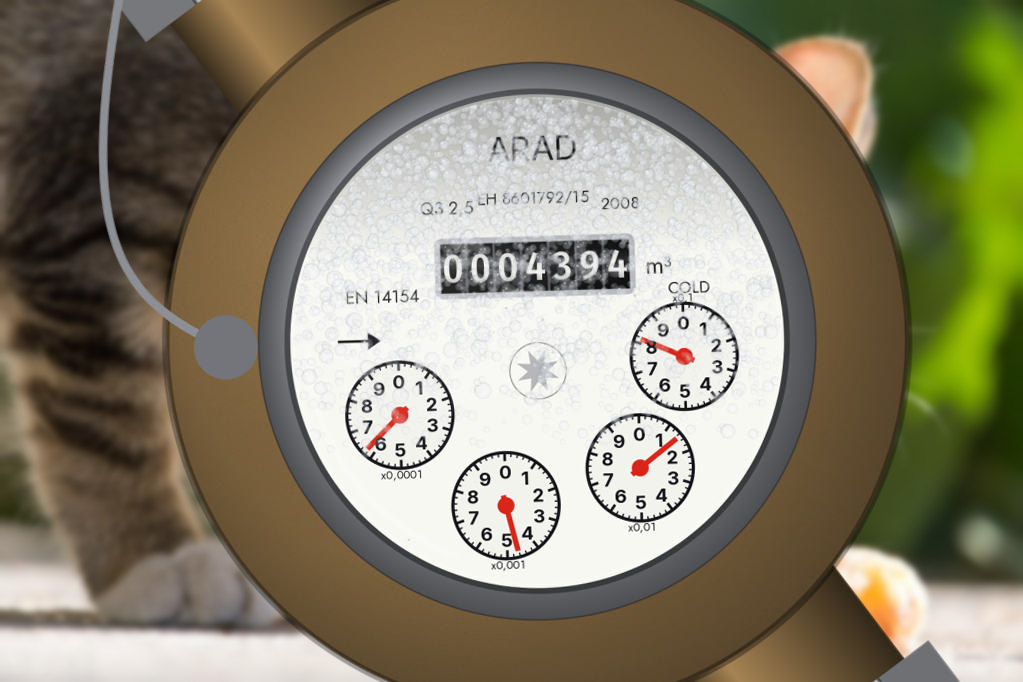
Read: {"value": 4394.8146, "unit": "m³"}
